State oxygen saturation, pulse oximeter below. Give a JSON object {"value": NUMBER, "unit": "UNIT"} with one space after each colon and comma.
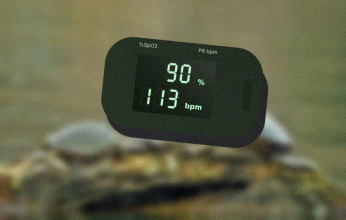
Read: {"value": 90, "unit": "%"}
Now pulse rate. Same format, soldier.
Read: {"value": 113, "unit": "bpm"}
